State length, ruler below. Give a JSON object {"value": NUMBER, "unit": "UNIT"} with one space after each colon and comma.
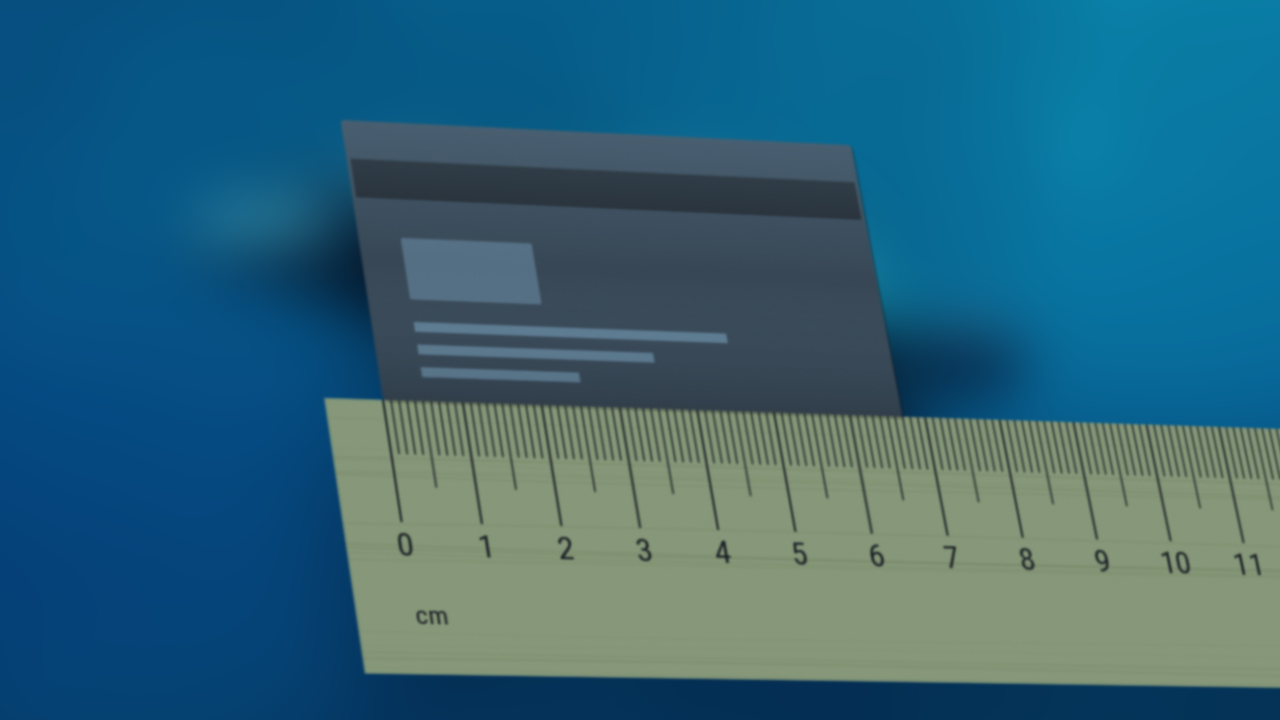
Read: {"value": 6.7, "unit": "cm"}
